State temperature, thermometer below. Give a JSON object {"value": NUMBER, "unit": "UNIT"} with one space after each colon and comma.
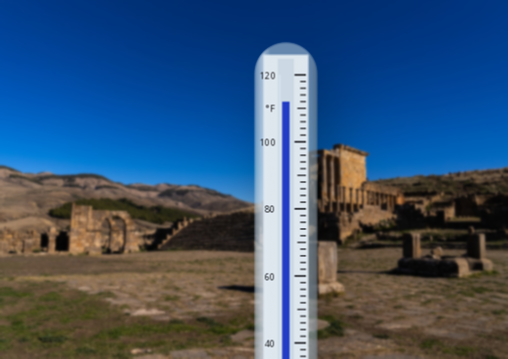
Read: {"value": 112, "unit": "°F"}
